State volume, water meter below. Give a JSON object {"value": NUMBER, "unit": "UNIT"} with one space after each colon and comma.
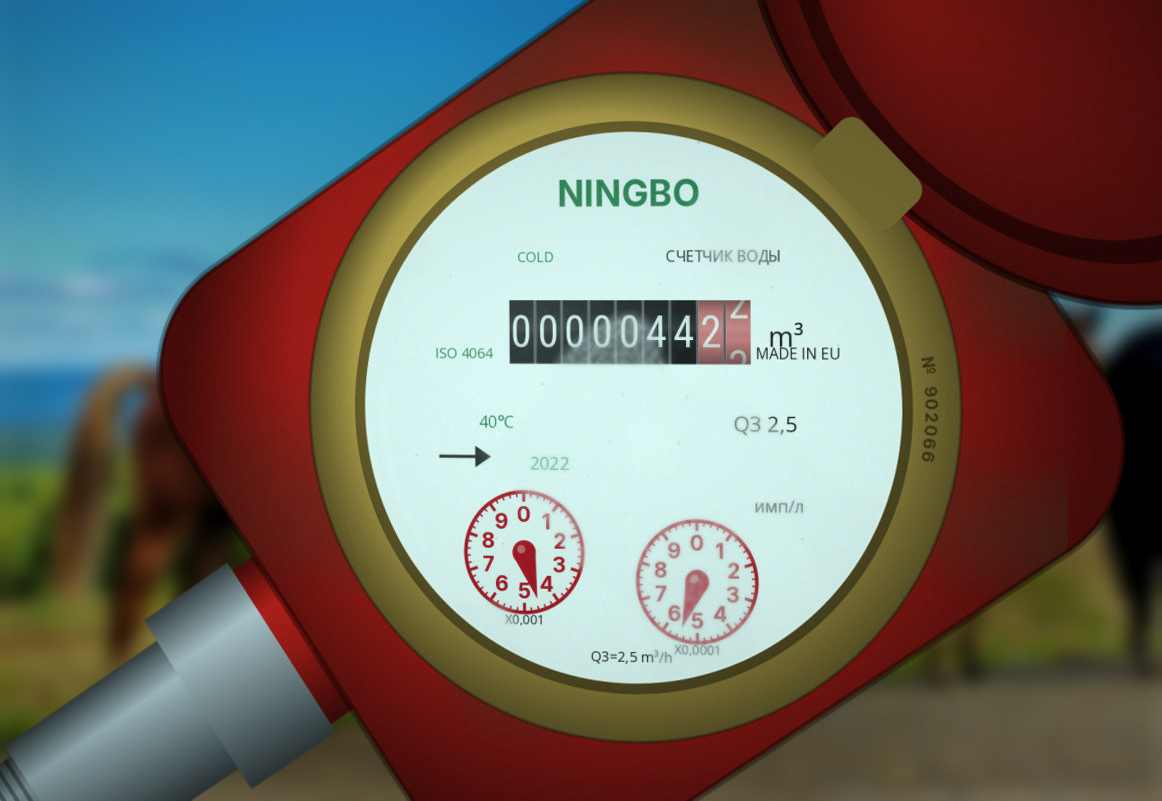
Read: {"value": 44.2245, "unit": "m³"}
